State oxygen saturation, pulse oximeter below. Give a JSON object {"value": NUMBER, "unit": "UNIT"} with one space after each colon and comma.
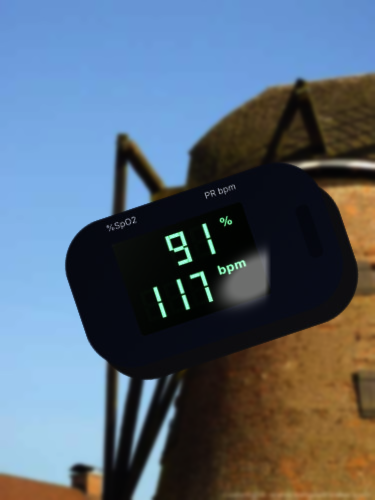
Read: {"value": 91, "unit": "%"}
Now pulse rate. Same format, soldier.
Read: {"value": 117, "unit": "bpm"}
